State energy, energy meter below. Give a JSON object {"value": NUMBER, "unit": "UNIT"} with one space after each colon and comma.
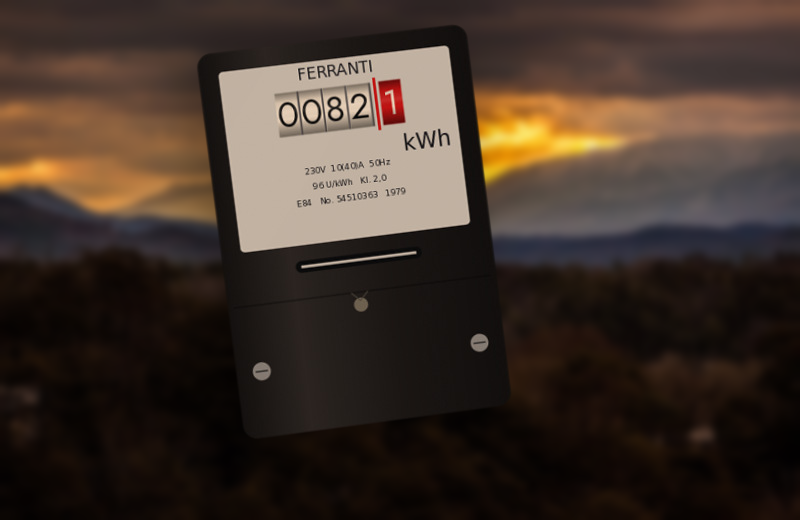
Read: {"value": 82.1, "unit": "kWh"}
